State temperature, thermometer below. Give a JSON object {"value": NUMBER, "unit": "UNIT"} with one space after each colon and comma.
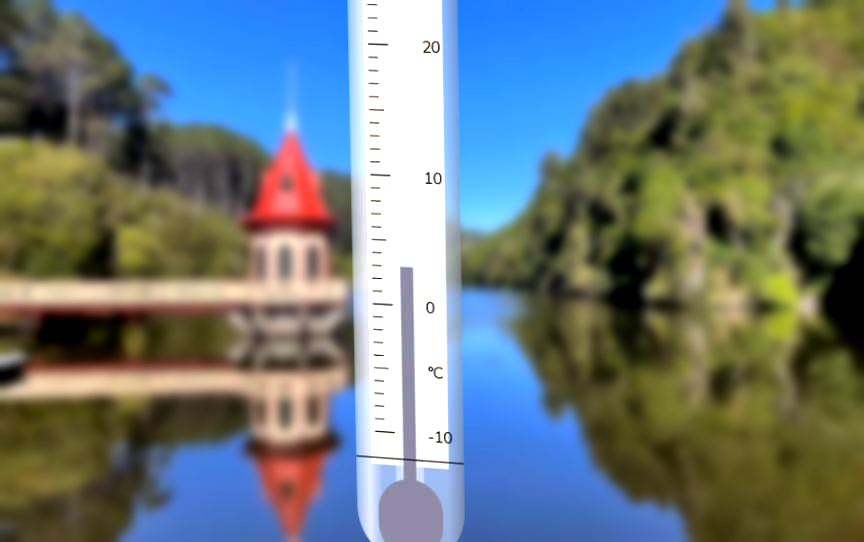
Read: {"value": 3, "unit": "°C"}
